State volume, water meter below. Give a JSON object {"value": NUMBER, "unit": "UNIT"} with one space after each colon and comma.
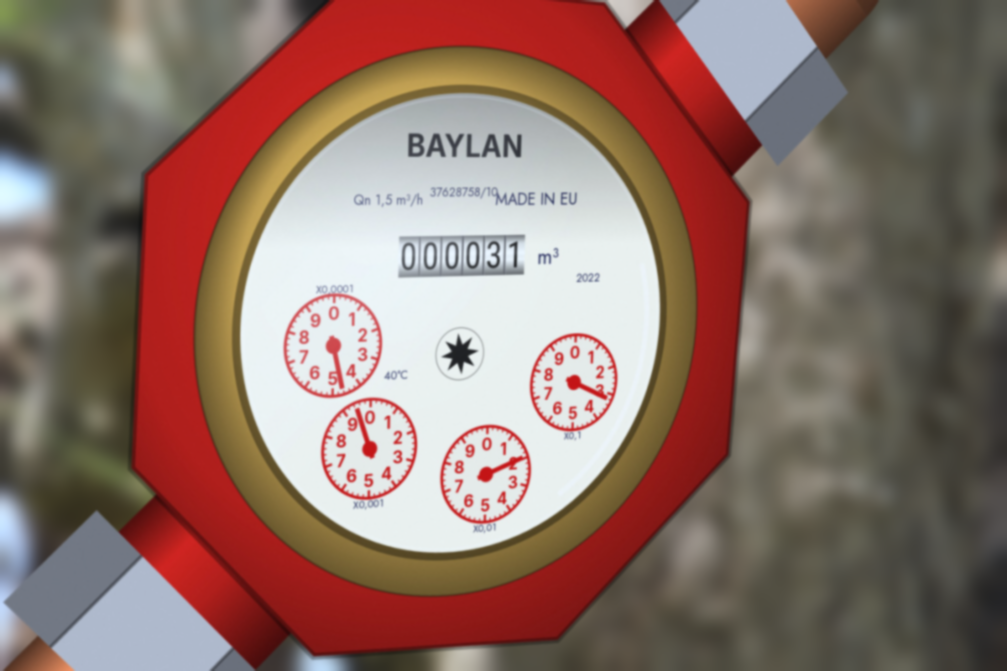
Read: {"value": 31.3194, "unit": "m³"}
